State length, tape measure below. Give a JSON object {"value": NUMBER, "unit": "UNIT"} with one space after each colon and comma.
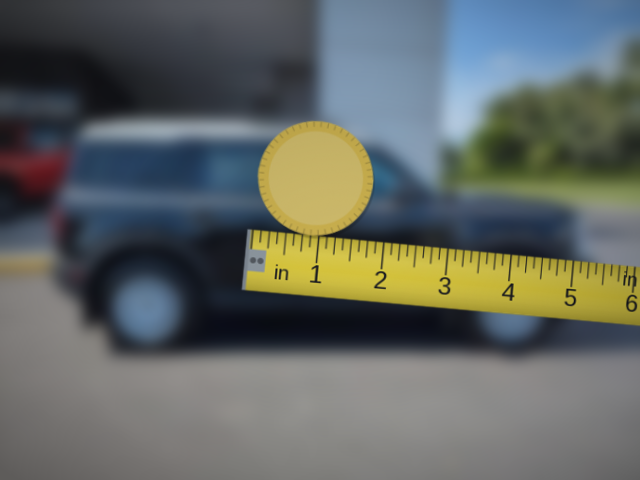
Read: {"value": 1.75, "unit": "in"}
